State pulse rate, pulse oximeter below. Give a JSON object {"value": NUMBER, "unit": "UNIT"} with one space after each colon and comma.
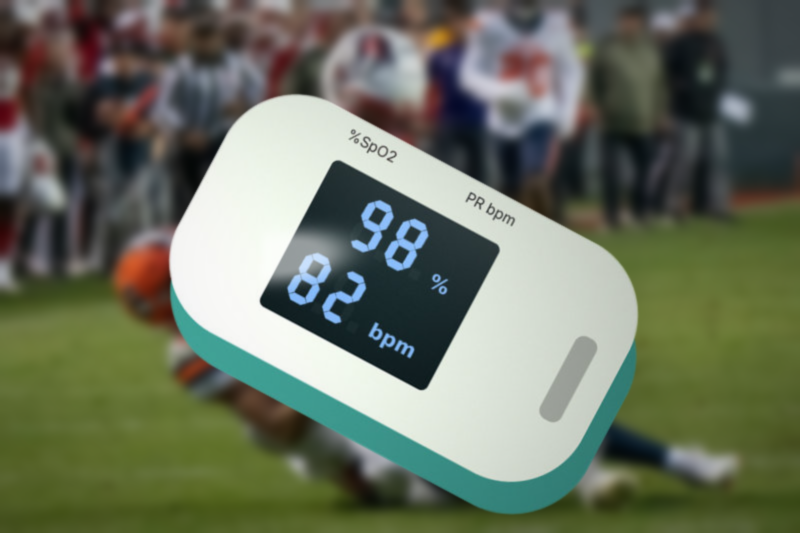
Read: {"value": 82, "unit": "bpm"}
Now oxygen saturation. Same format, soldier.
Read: {"value": 98, "unit": "%"}
